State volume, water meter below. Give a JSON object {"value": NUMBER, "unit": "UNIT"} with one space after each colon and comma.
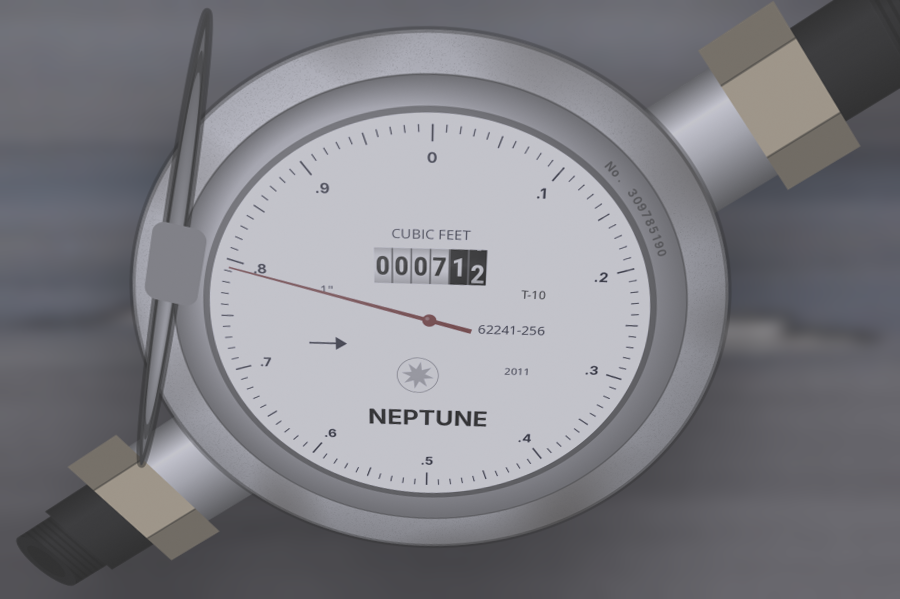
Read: {"value": 711.79, "unit": "ft³"}
